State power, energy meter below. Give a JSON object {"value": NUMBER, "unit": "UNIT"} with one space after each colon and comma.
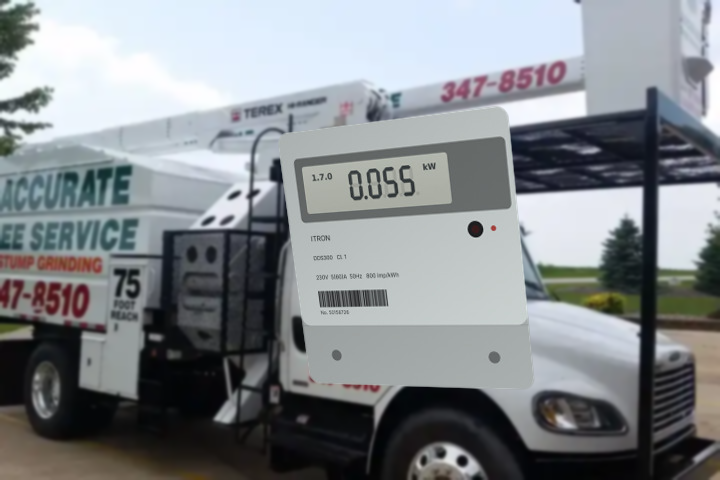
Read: {"value": 0.055, "unit": "kW"}
